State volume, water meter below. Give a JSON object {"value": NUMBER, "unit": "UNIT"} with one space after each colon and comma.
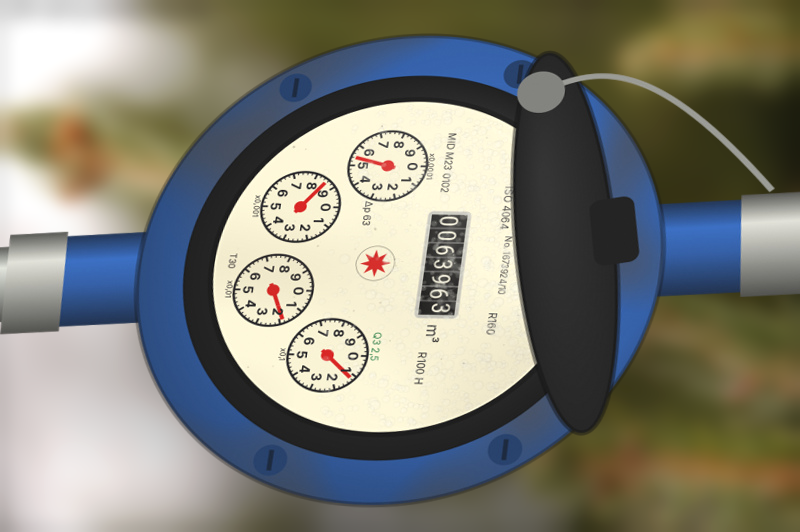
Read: {"value": 63963.1185, "unit": "m³"}
